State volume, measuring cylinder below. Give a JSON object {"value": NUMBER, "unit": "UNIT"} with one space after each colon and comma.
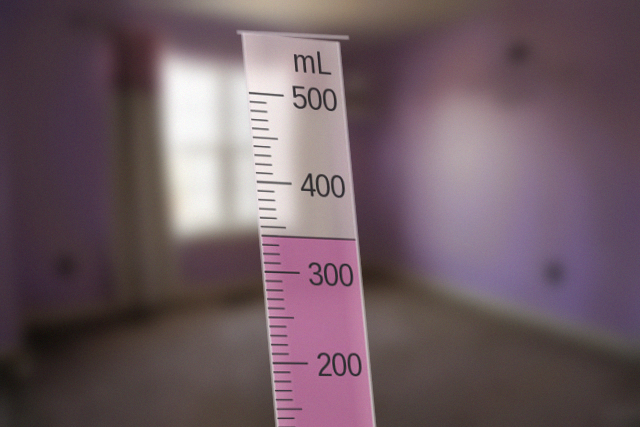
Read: {"value": 340, "unit": "mL"}
